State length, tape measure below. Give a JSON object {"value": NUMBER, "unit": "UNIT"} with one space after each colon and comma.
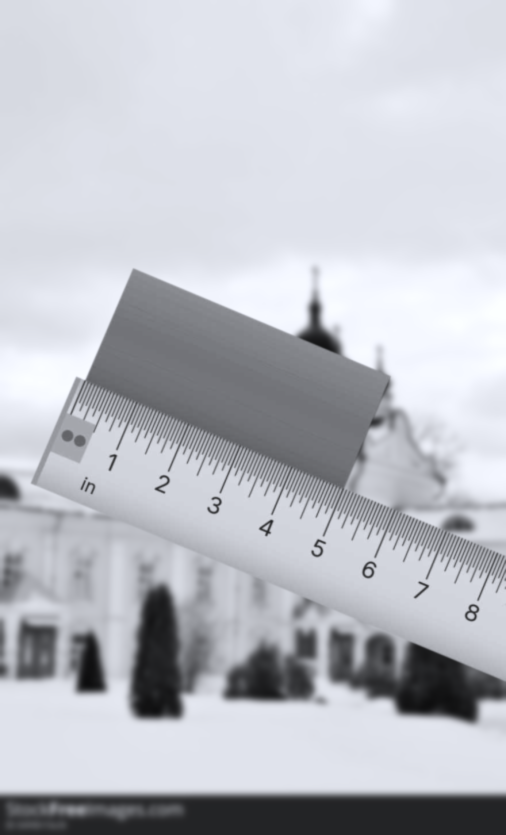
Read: {"value": 5, "unit": "in"}
